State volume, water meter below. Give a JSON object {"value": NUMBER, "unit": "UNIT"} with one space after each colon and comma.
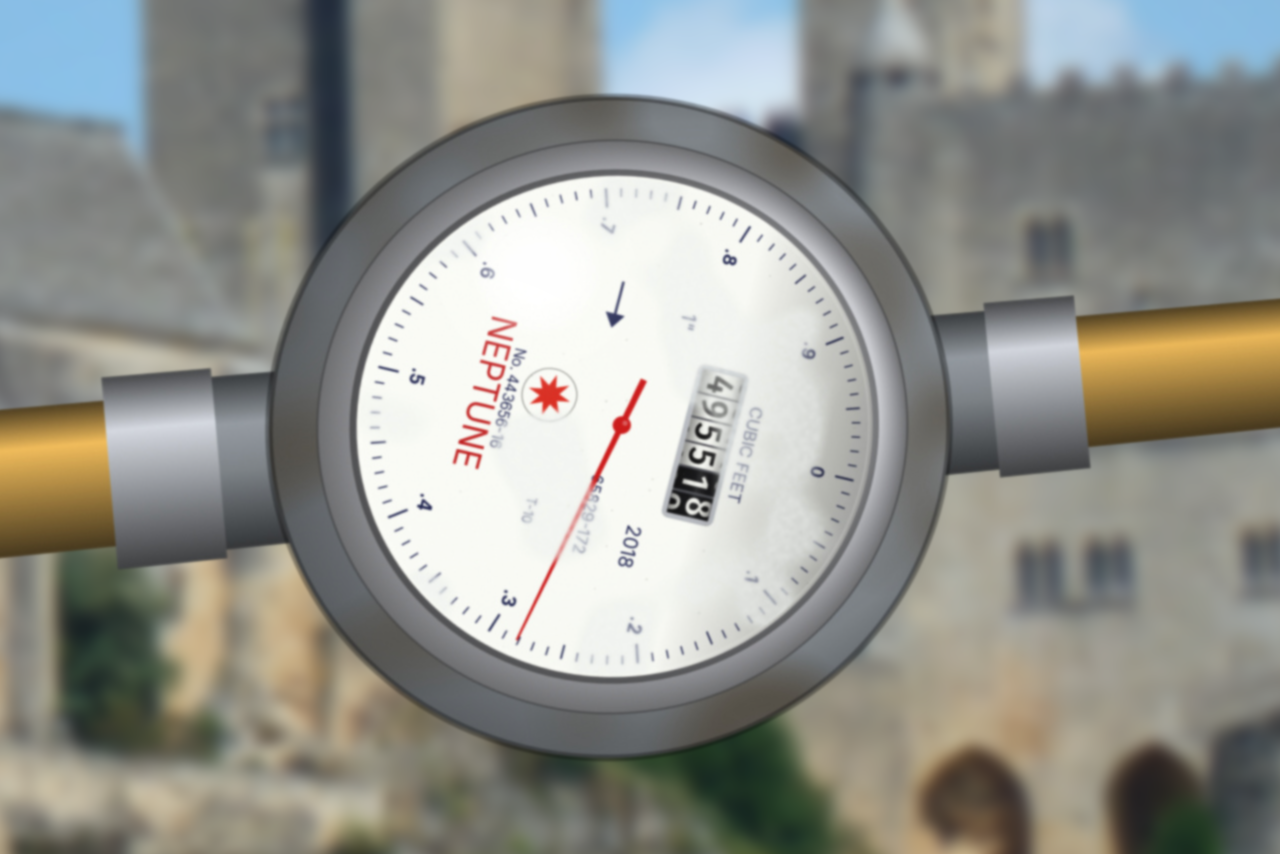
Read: {"value": 495518.28, "unit": "ft³"}
